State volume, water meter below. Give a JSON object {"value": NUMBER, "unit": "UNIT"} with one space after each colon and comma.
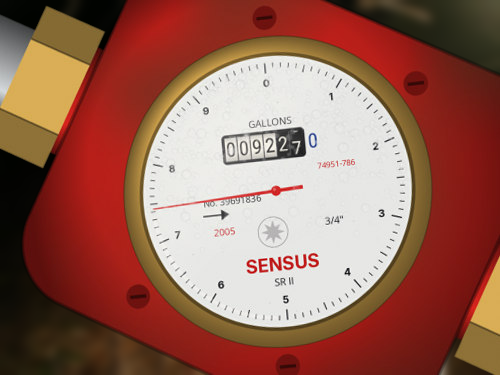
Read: {"value": 92267.4, "unit": "gal"}
